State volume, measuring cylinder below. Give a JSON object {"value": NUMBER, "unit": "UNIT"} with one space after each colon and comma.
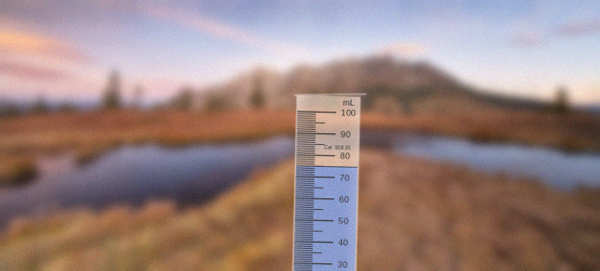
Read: {"value": 75, "unit": "mL"}
